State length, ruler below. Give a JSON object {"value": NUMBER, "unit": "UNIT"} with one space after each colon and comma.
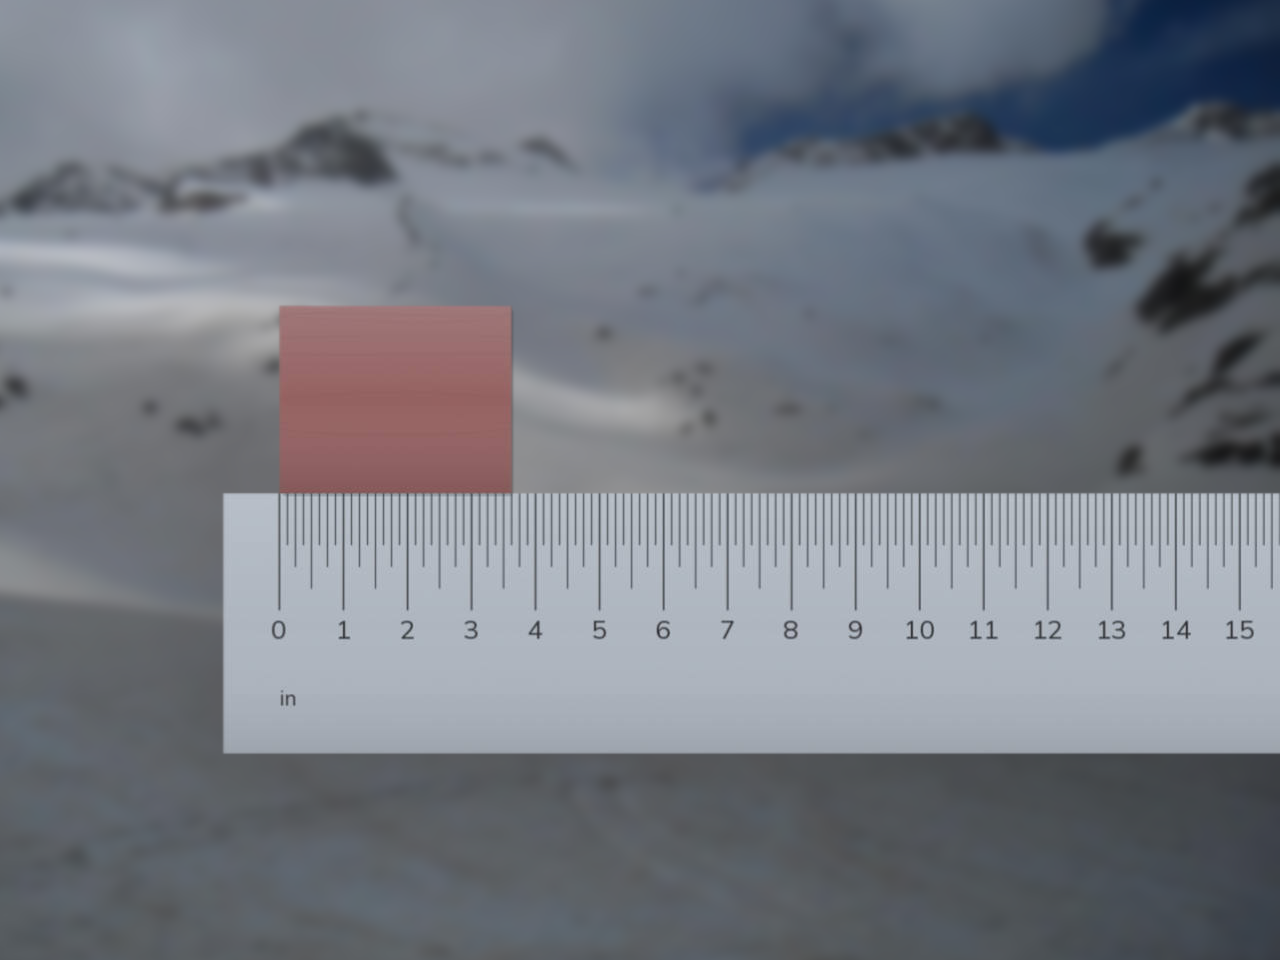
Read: {"value": 3.625, "unit": "in"}
